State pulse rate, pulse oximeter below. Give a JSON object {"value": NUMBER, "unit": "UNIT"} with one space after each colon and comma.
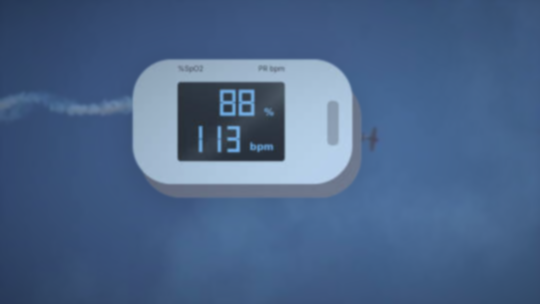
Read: {"value": 113, "unit": "bpm"}
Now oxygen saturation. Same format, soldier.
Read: {"value": 88, "unit": "%"}
